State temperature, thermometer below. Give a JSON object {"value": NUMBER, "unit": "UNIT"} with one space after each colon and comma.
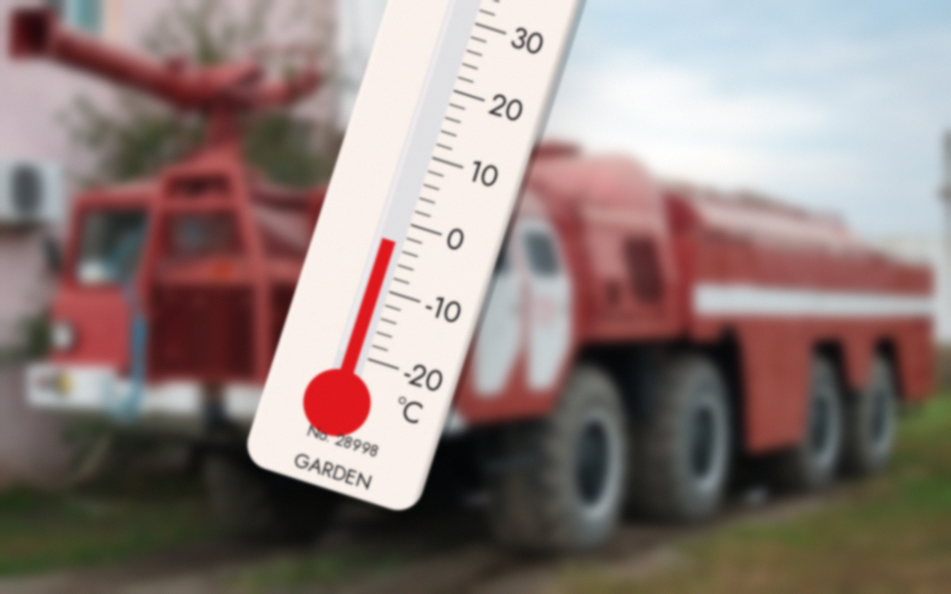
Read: {"value": -3, "unit": "°C"}
